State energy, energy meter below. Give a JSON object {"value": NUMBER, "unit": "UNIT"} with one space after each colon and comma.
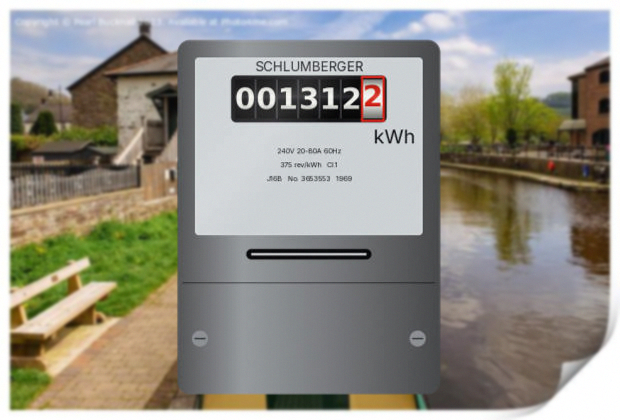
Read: {"value": 1312.2, "unit": "kWh"}
